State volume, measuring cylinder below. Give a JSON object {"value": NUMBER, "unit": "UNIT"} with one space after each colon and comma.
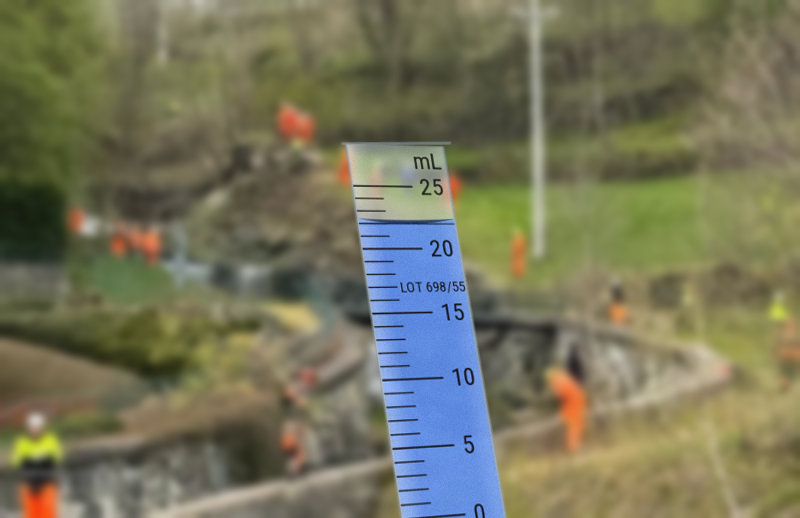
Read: {"value": 22, "unit": "mL"}
